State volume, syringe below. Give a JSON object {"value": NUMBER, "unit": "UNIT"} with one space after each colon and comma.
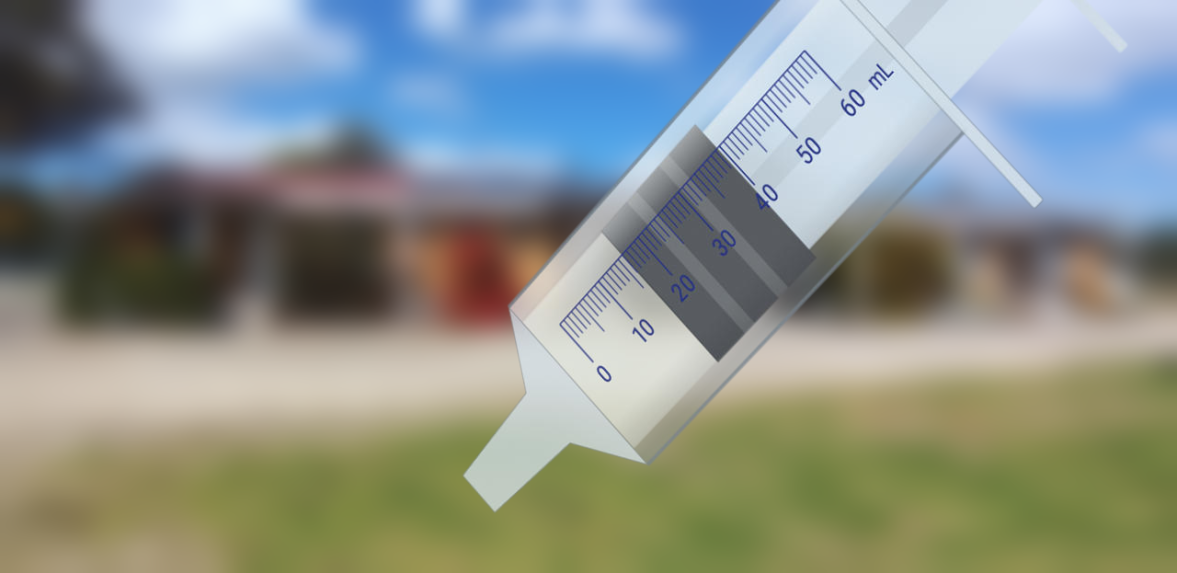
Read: {"value": 16, "unit": "mL"}
